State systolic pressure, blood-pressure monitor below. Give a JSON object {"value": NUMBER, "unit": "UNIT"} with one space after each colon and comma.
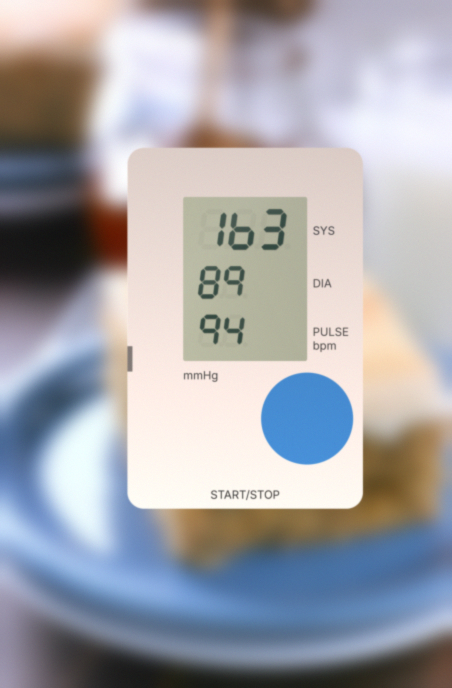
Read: {"value": 163, "unit": "mmHg"}
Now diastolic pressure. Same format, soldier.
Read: {"value": 89, "unit": "mmHg"}
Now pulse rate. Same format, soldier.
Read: {"value": 94, "unit": "bpm"}
